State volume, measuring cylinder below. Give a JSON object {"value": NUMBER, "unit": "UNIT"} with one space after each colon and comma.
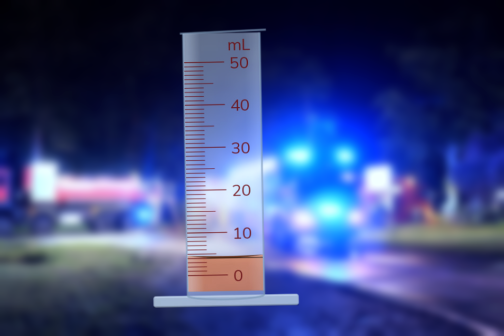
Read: {"value": 4, "unit": "mL"}
